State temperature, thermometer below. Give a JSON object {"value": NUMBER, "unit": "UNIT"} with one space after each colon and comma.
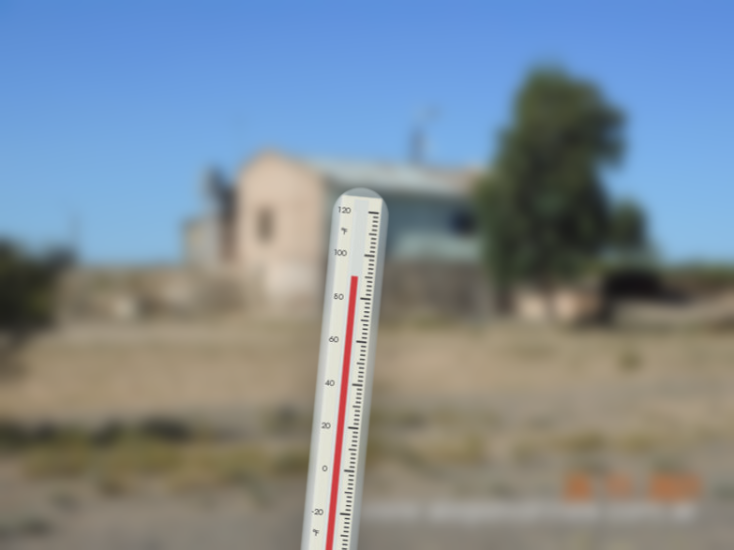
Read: {"value": 90, "unit": "°F"}
